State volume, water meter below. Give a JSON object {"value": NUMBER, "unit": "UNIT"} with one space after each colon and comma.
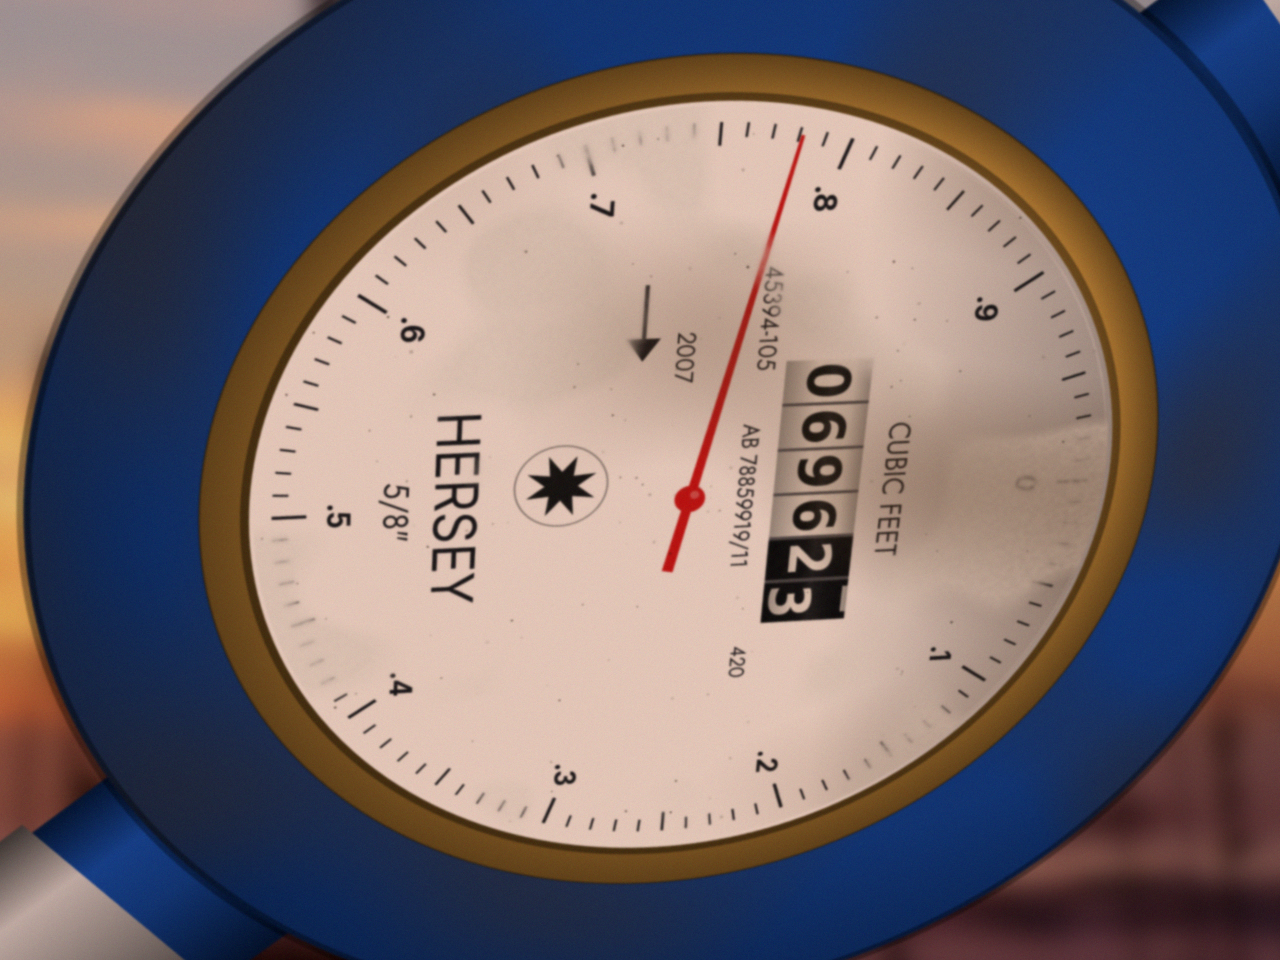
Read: {"value": 69622.78, "unit": "ft³"}
